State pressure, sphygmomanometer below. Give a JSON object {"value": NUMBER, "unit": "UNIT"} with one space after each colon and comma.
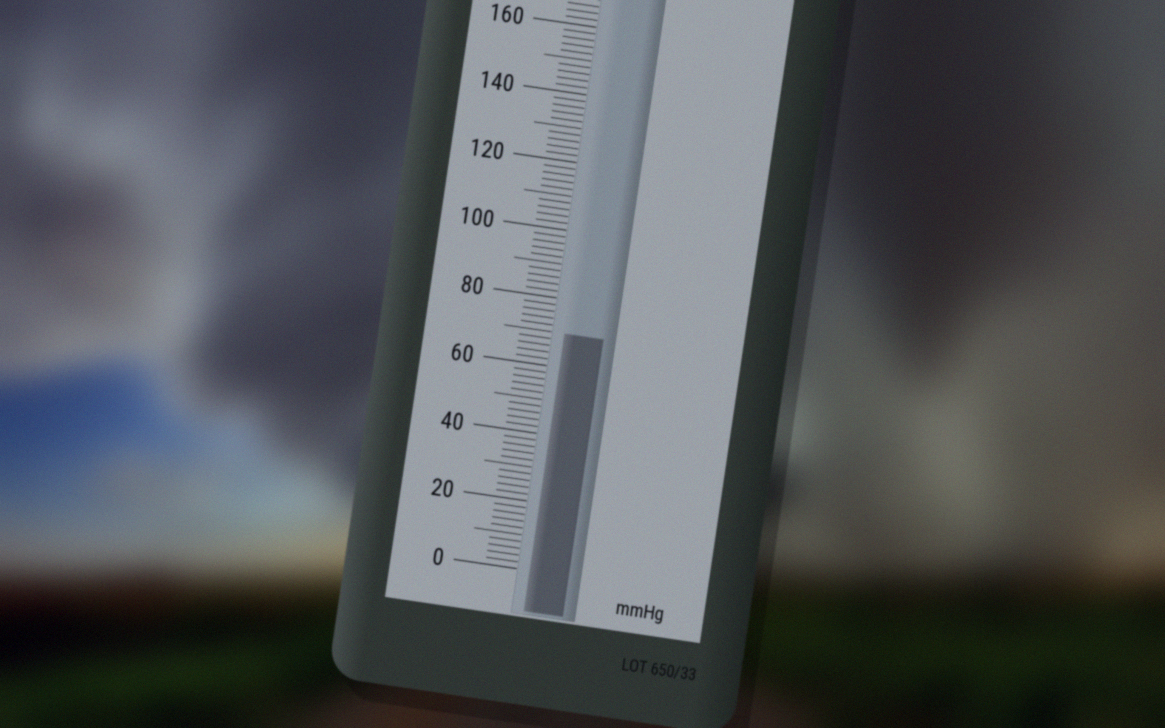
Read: {"value": 70, "unit": "mmHg"}
